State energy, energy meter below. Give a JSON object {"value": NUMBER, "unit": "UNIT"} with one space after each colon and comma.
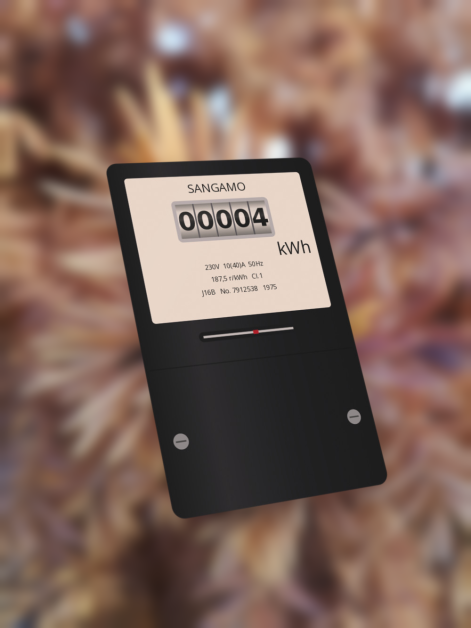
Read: {"value": 4, "unit": "kWh"}
